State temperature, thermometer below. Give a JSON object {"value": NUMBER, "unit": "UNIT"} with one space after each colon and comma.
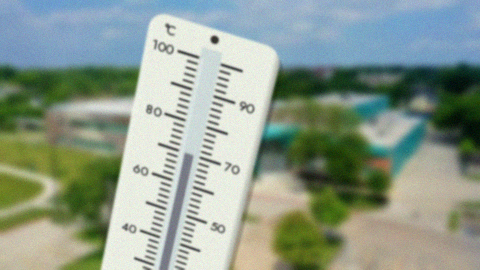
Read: {"value": 70, "unit": "°C"}
